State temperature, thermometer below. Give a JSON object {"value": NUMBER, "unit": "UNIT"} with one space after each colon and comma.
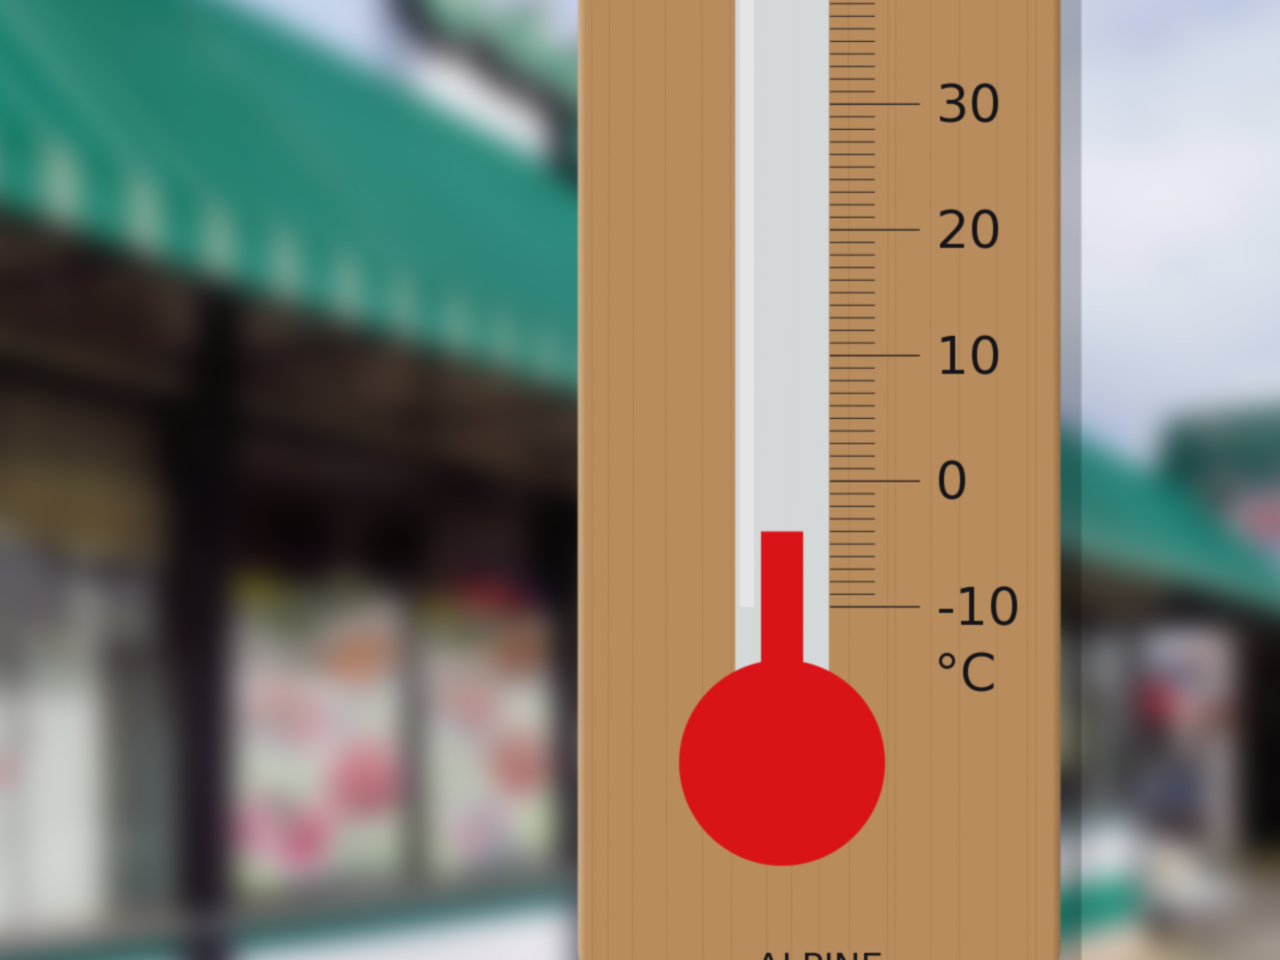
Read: {"value": -4, "unit": "°C"}
